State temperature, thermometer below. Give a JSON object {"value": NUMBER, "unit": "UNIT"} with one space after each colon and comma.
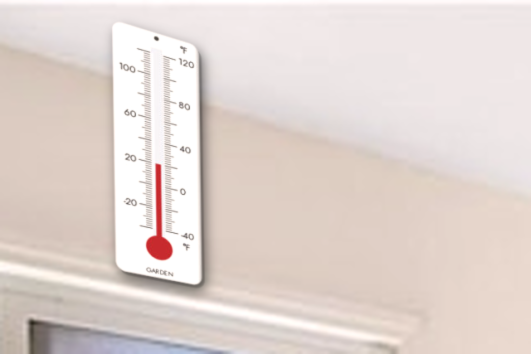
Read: {"value": 20, "unit": "°F"}
